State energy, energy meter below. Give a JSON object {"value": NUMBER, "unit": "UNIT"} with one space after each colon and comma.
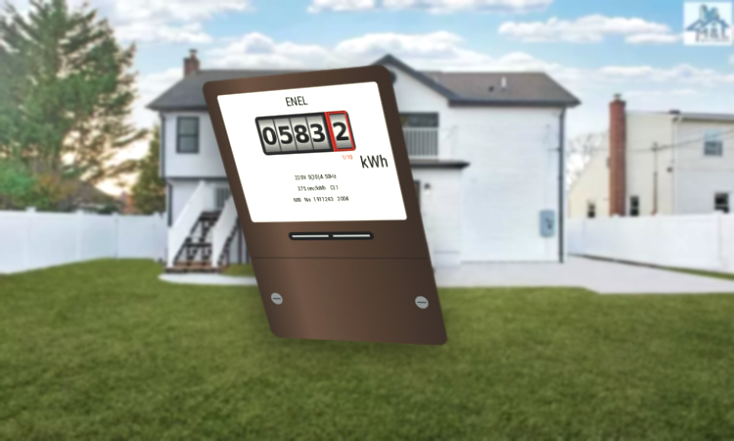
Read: {"value": 583.2, "unit": "kWh"}
